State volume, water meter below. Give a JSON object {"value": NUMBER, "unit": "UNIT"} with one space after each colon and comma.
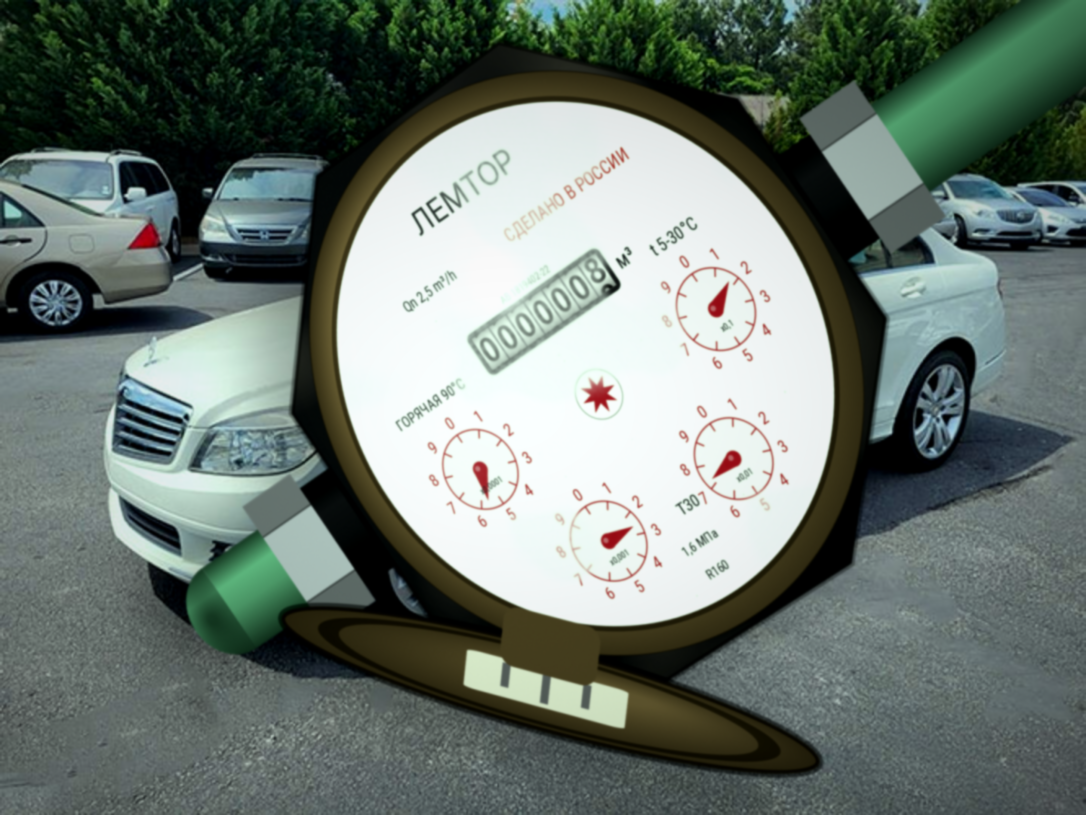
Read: {"value": 8.1725, "unit": "m³"}
